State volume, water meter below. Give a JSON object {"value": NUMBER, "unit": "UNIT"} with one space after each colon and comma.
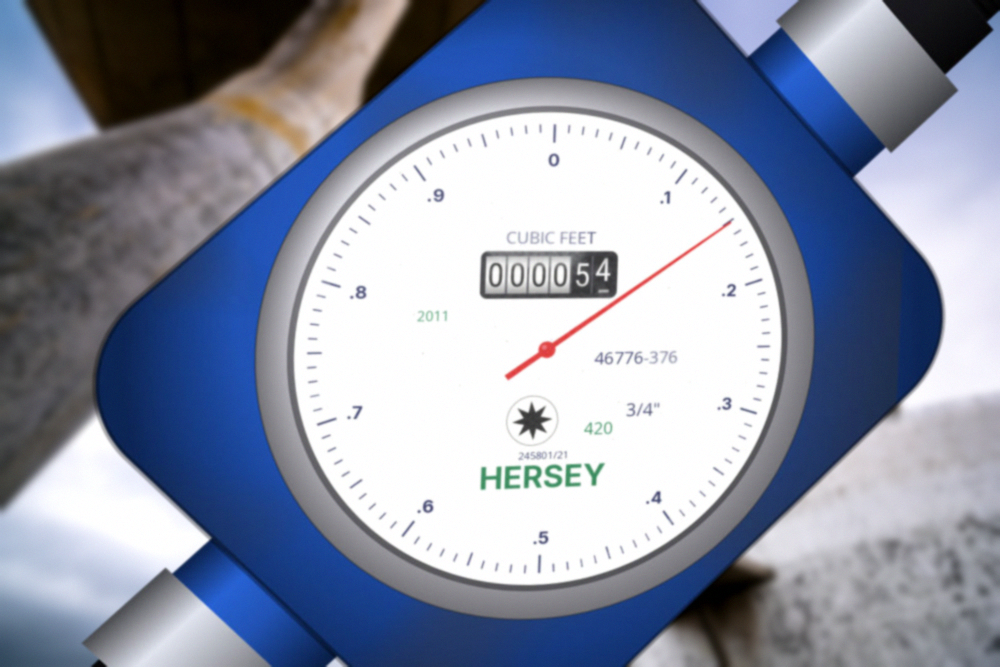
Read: {"value": 54.15, "unit": "ft³"}
